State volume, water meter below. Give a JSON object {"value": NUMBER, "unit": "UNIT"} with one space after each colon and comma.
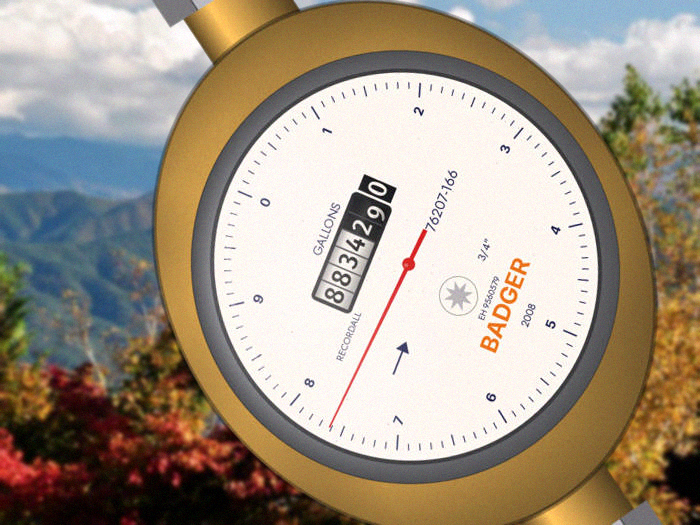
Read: {"value": 8834287.6, "unit": "gal"}
